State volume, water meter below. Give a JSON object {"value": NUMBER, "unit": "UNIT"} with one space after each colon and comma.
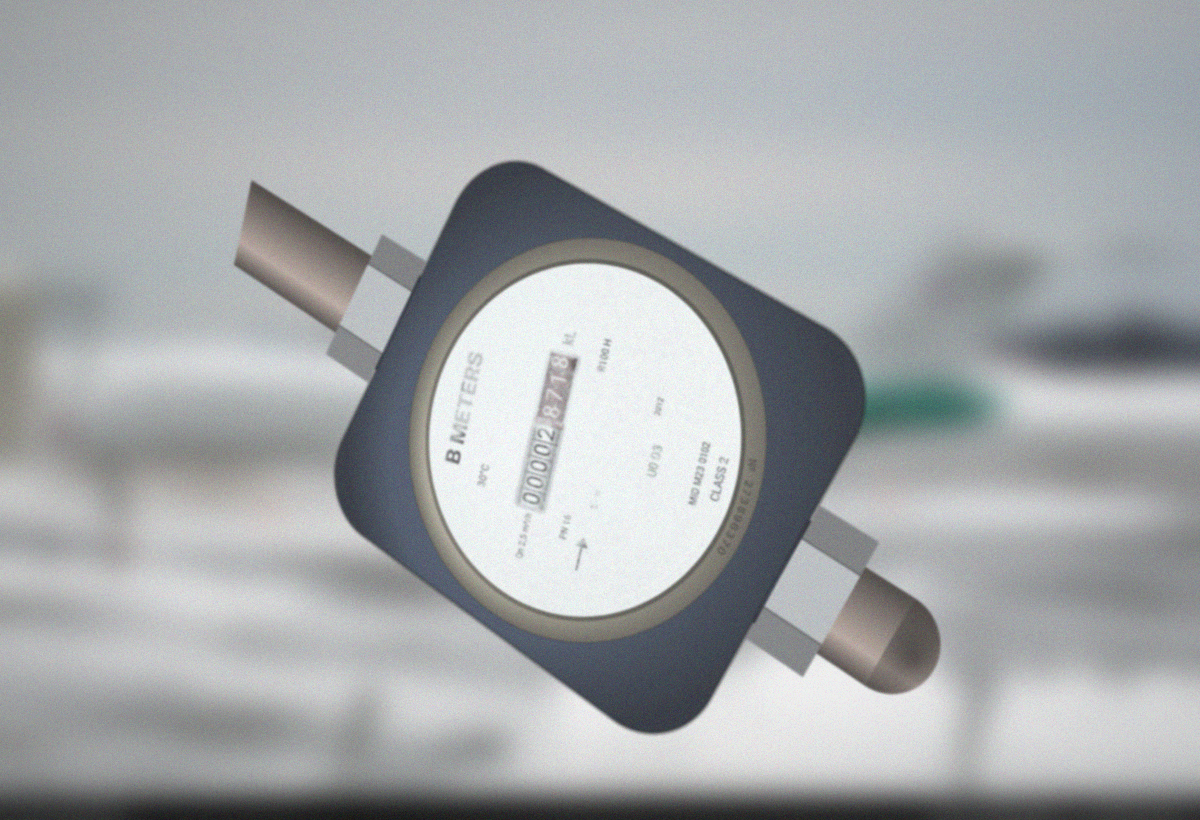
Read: {"value": 2.8718, "unit": "kL"}
